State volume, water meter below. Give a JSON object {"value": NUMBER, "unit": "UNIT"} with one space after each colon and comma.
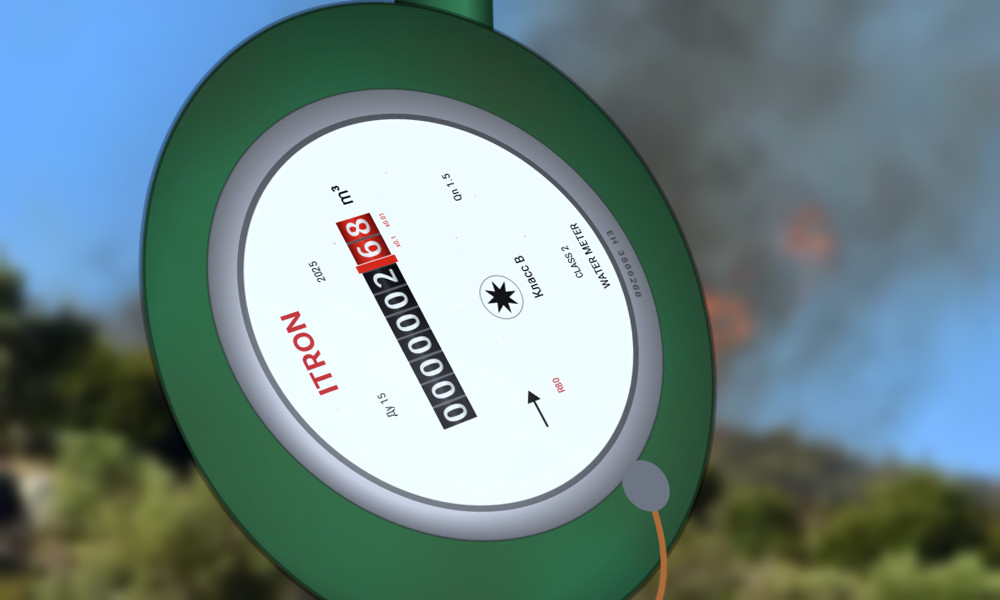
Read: {"value": 2.68, "unit": "m³"}
